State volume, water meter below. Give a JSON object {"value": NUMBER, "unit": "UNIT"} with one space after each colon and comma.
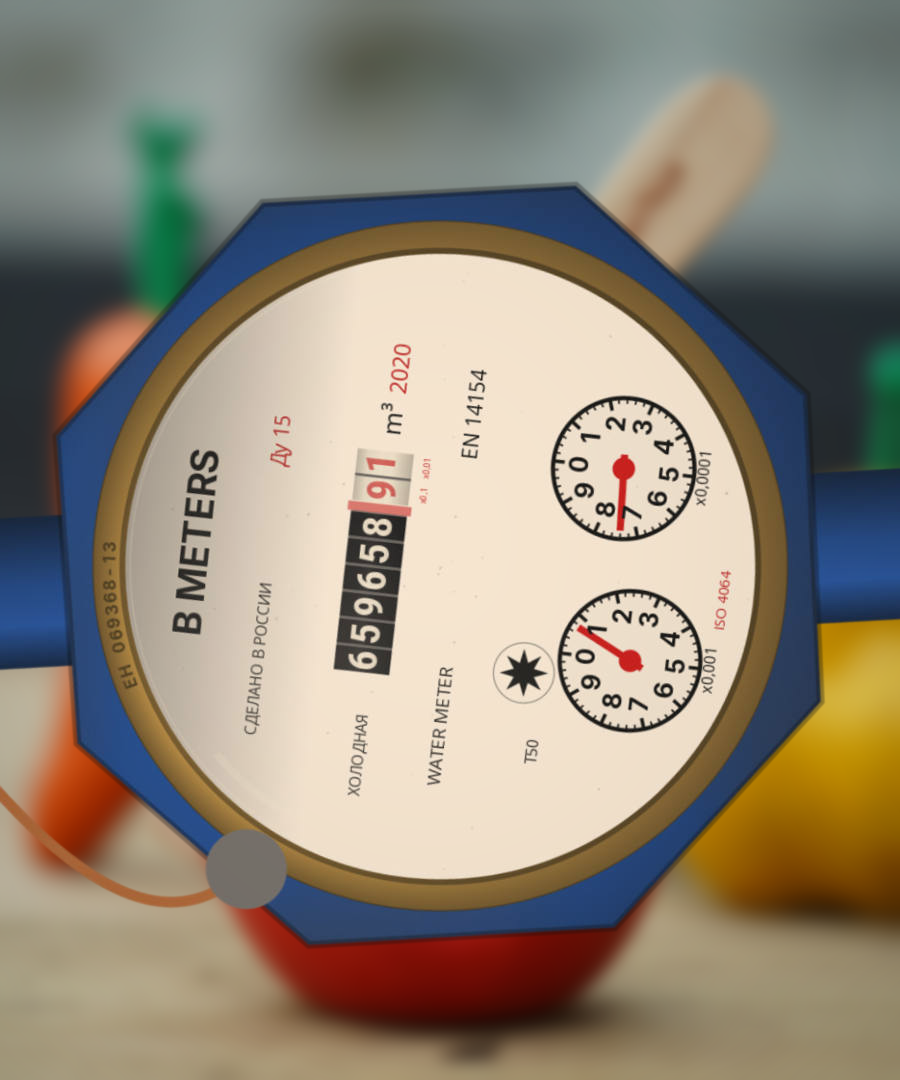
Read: {"value": 659658.9107, "unit": "m³"}
